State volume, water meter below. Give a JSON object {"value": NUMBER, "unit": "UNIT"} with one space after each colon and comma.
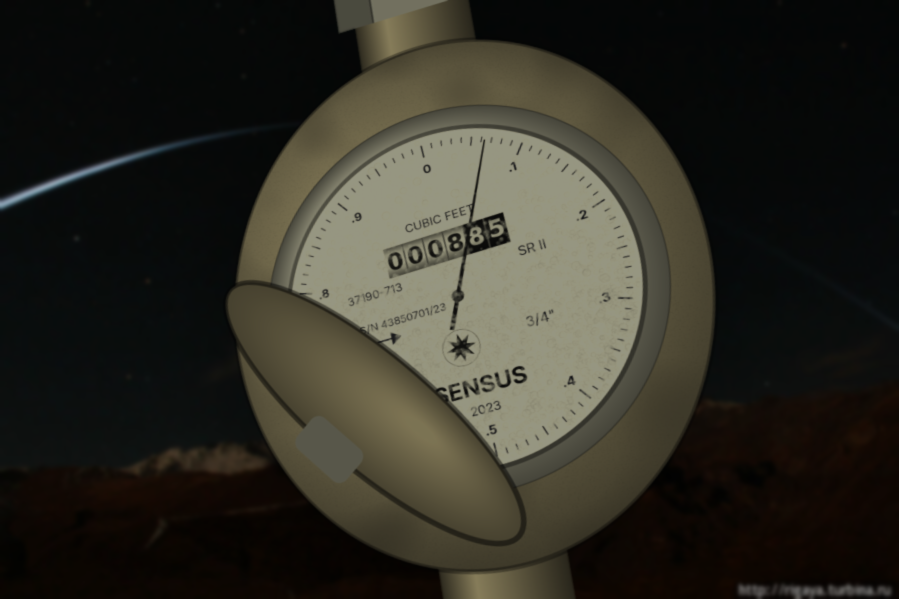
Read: {"value": 885.06, "unit": "ft³"}
